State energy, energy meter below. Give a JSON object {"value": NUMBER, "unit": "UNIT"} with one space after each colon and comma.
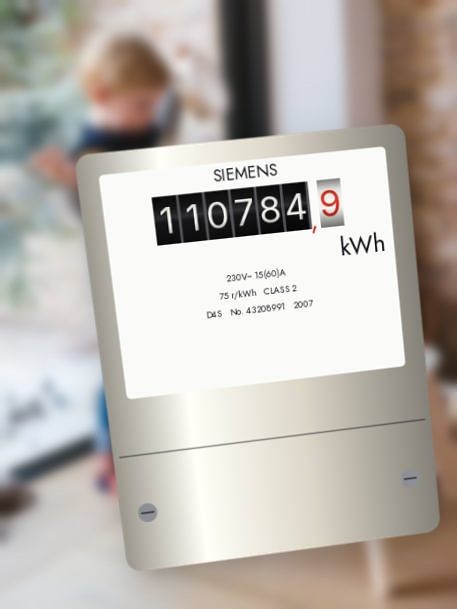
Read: {"value": 110784.9, "unit": "kWh"}
